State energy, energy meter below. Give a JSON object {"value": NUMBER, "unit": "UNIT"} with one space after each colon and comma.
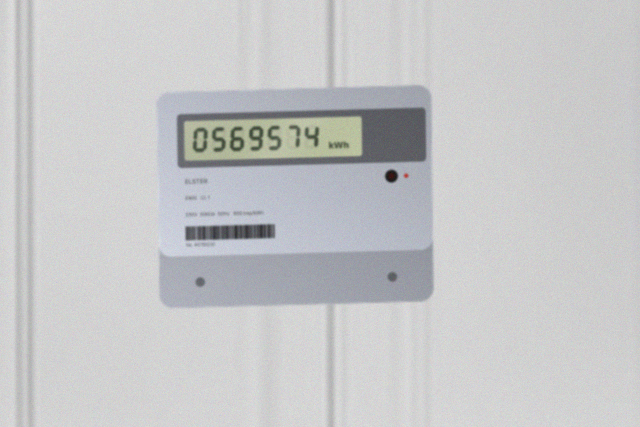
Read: {"value": 569574, "unit": "kWh"}
